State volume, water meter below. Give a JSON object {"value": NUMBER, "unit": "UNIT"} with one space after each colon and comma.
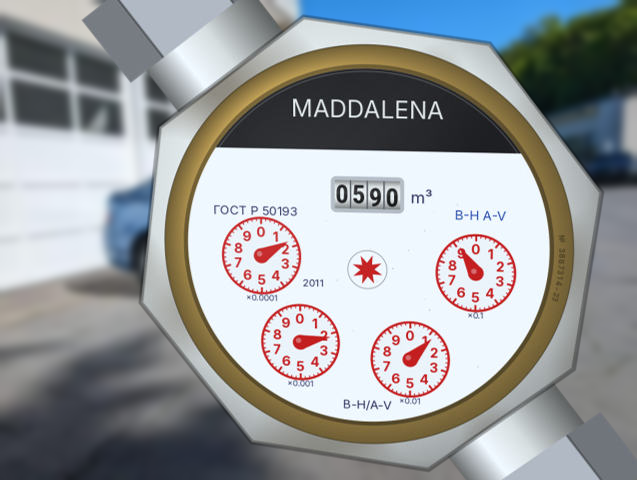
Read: {"value": 589.9121, "unit": "m³"}
